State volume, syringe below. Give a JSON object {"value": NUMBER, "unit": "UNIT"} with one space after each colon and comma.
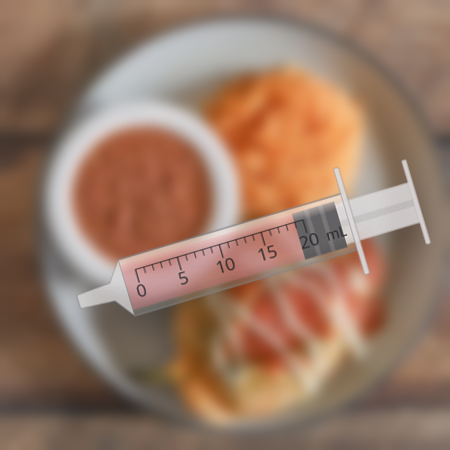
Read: {"value": 19, "unit": "mL"}
